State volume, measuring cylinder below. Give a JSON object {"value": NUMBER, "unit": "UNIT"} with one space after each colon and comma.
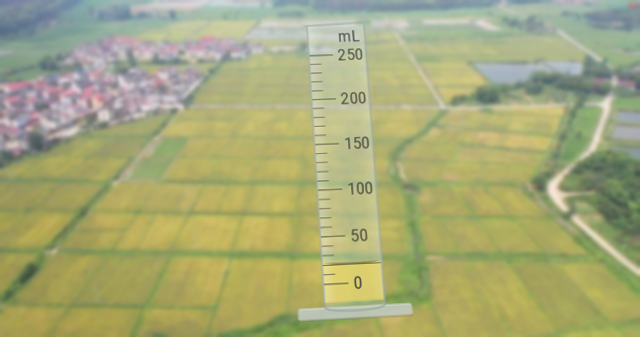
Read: {"value": 20, "unit": "mL"}
